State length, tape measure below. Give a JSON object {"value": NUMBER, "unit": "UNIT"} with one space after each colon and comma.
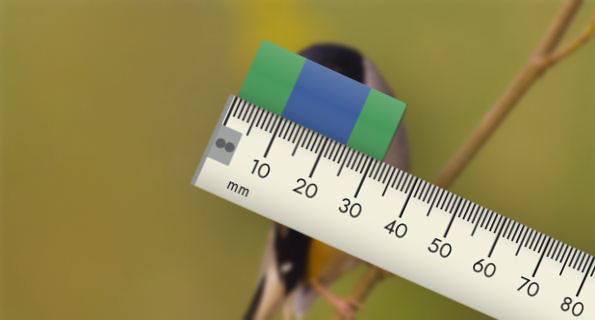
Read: {"value": 32, "unit": "mm"}
